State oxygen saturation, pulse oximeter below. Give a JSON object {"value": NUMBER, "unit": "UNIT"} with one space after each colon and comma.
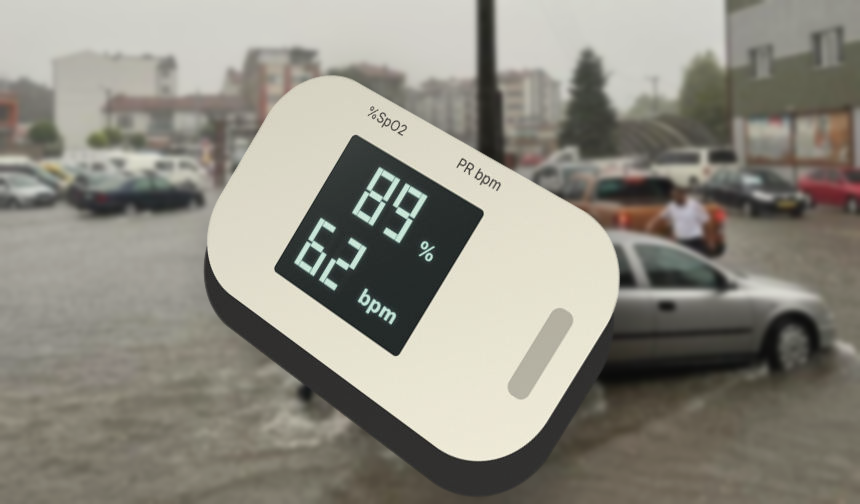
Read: {"value": 89, "unit": "%"}
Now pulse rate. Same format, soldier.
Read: {"value": 62, "unit": "bpm"}
